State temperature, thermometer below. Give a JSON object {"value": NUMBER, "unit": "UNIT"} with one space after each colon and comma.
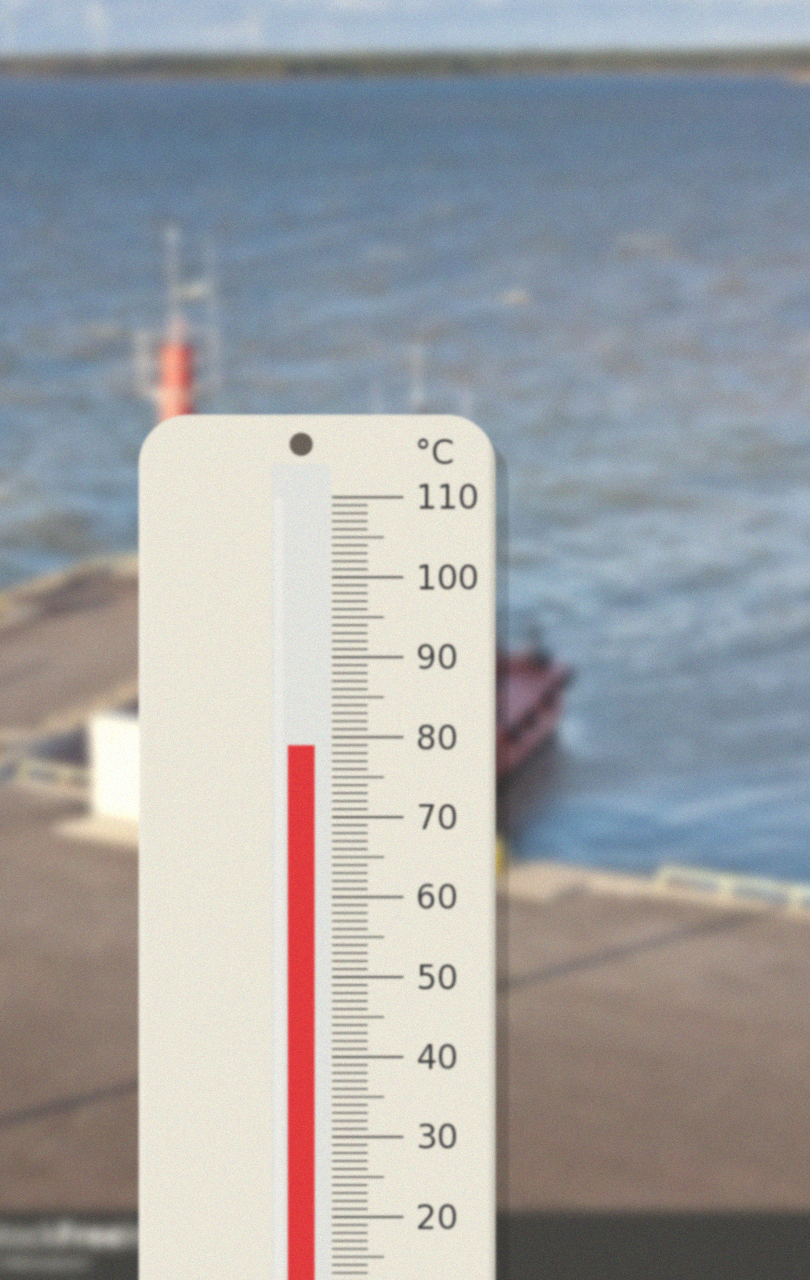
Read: {"value": 79, "unit": "°C"}
